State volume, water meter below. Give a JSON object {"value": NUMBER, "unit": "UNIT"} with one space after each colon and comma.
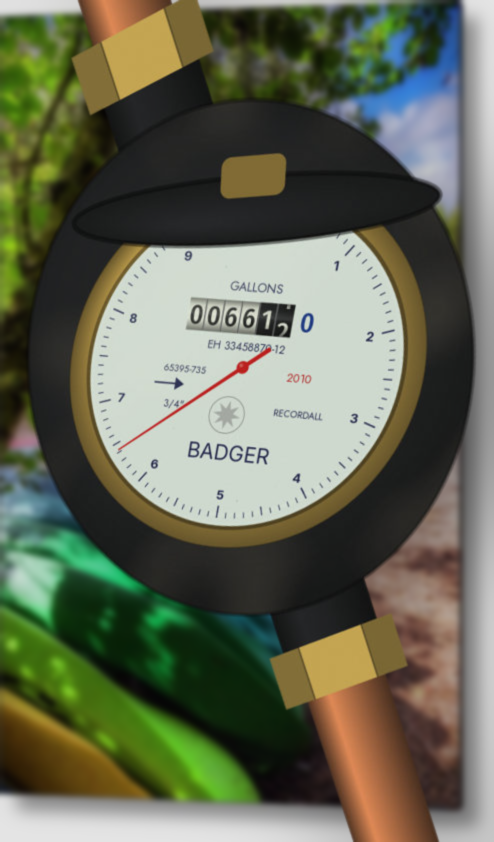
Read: {"value": 66116.4, "unit": "gal"}
